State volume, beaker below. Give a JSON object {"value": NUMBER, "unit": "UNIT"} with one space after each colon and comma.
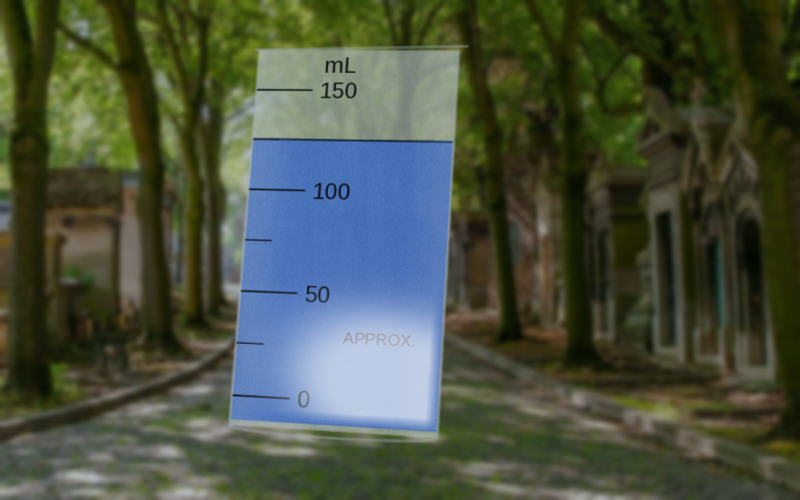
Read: {"value": 125, "unit": "mL"}
